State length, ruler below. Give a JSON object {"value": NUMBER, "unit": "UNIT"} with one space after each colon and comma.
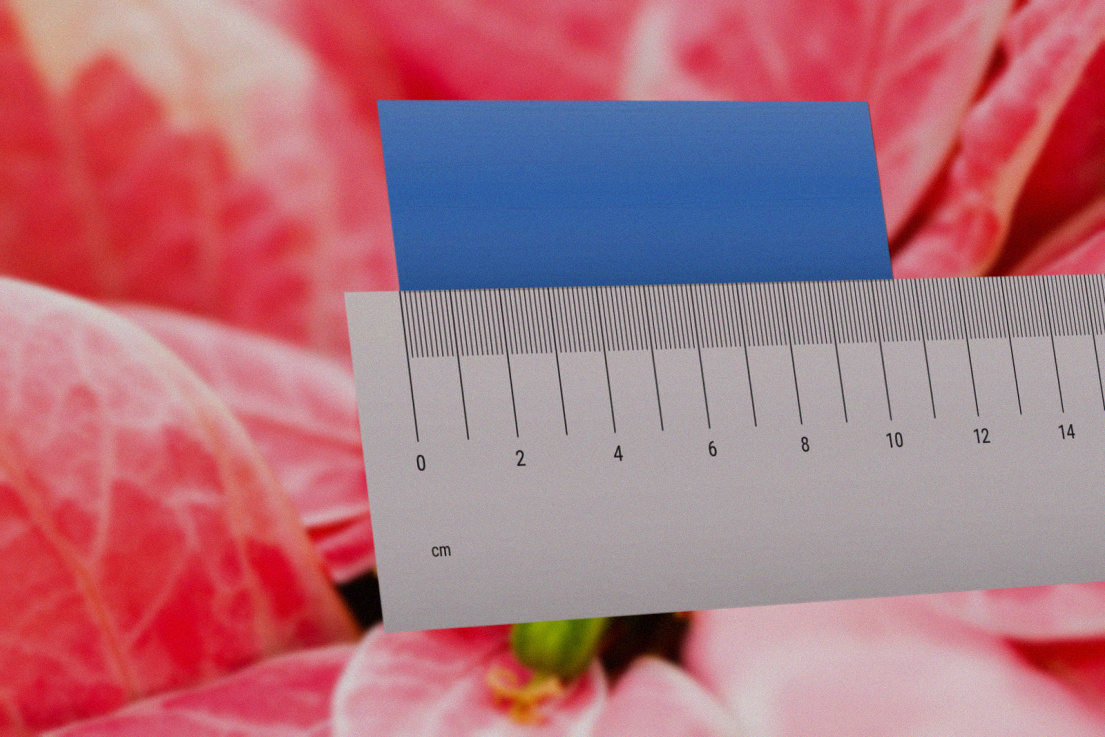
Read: {"value": 10.5, "unit": "cm"}
